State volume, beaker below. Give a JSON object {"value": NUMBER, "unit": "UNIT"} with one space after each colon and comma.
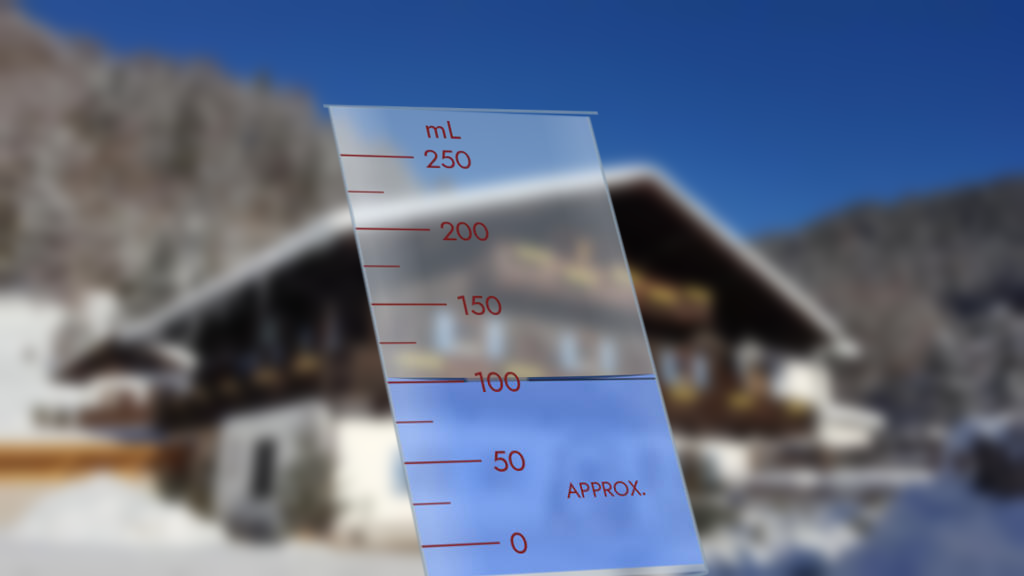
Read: {"value": 100, "unit": "mL"}
